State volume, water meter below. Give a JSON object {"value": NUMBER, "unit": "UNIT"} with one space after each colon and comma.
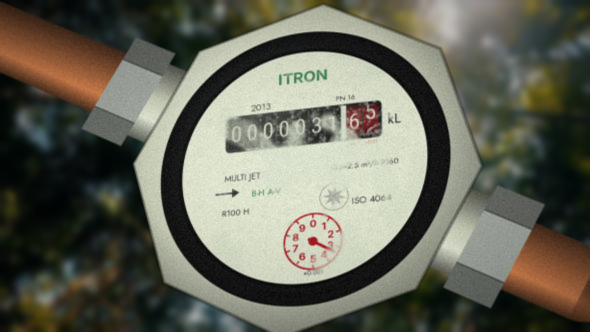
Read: {"value": 31.653, "unit": "kL"}
